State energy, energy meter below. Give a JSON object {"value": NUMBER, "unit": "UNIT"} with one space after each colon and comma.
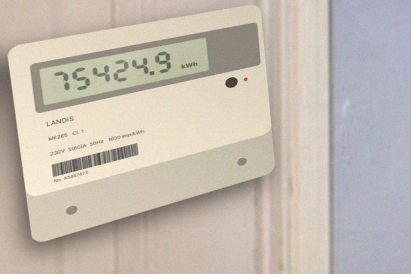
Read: {"value": 75424.9, "unit": "kWh"}
